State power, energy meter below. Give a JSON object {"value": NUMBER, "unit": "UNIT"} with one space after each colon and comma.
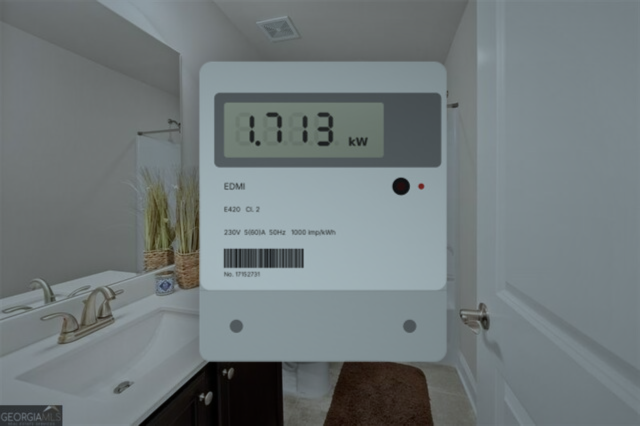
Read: {"value": 1.713, "unit": "kW"}
